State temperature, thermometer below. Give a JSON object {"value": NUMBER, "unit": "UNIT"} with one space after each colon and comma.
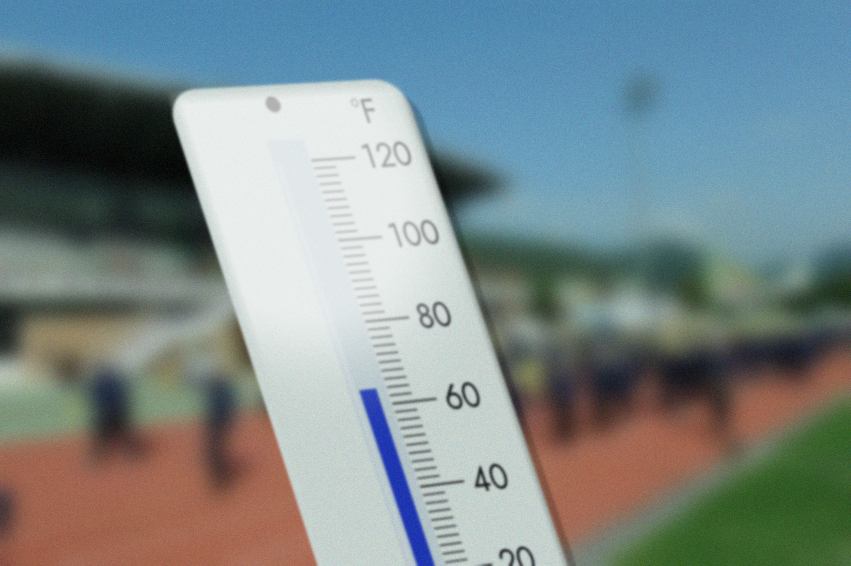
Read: {"value": 64, "unit": "°F"}
